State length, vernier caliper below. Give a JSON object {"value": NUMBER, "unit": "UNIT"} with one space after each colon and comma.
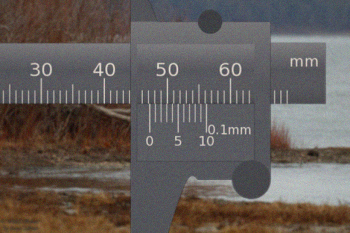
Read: {"value": 47.2, "unit": "mm"}
